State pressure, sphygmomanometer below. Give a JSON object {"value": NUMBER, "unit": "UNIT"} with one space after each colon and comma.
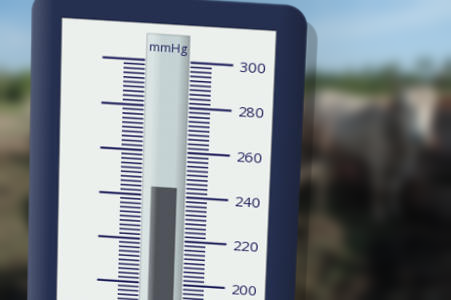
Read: {"value": 244, "unit": "mmHg"}
